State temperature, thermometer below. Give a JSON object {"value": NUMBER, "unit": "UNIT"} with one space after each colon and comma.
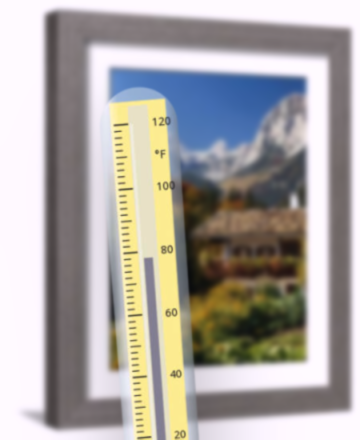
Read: {"value": 78, "unit": "°F"}
